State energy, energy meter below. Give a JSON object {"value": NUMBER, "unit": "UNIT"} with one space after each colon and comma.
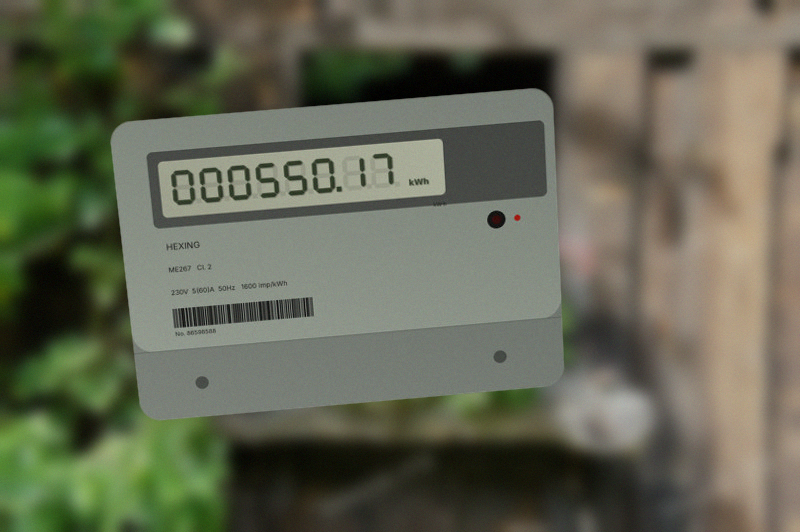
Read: {"value": 550.17, "unit": "kWh"}
